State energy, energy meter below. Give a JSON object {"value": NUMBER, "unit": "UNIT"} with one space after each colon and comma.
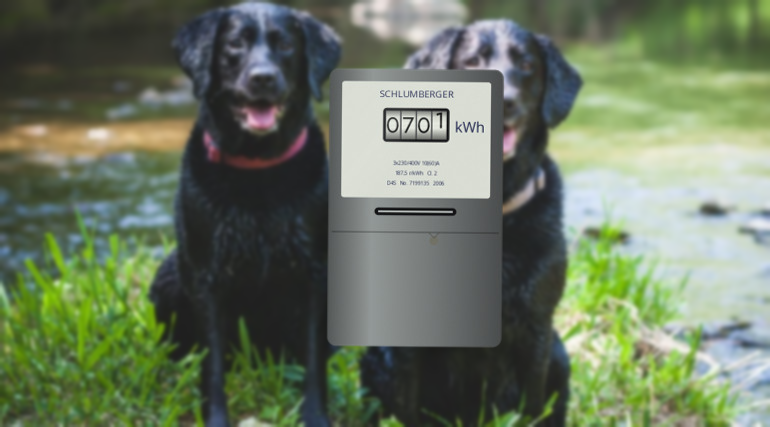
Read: {"value": 701, "unit": "kWh"}
